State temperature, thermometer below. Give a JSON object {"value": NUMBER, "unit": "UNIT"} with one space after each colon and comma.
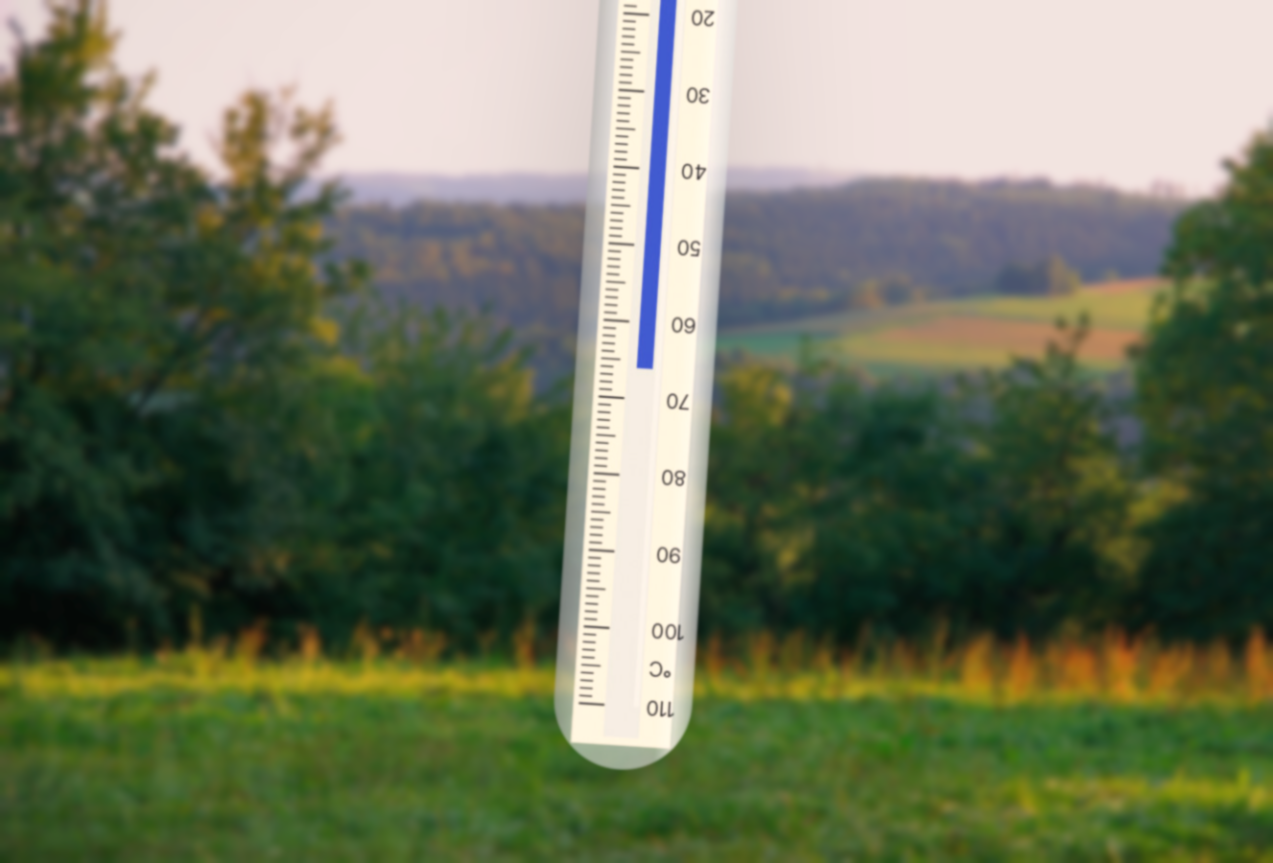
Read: {"value": 66, "unit": "°C"}
